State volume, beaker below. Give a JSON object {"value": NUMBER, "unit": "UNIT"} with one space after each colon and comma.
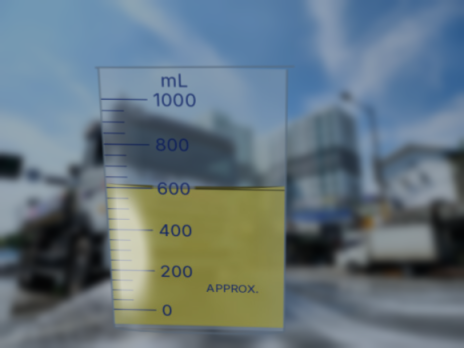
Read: {"value": 600, "unit": "mL"}
